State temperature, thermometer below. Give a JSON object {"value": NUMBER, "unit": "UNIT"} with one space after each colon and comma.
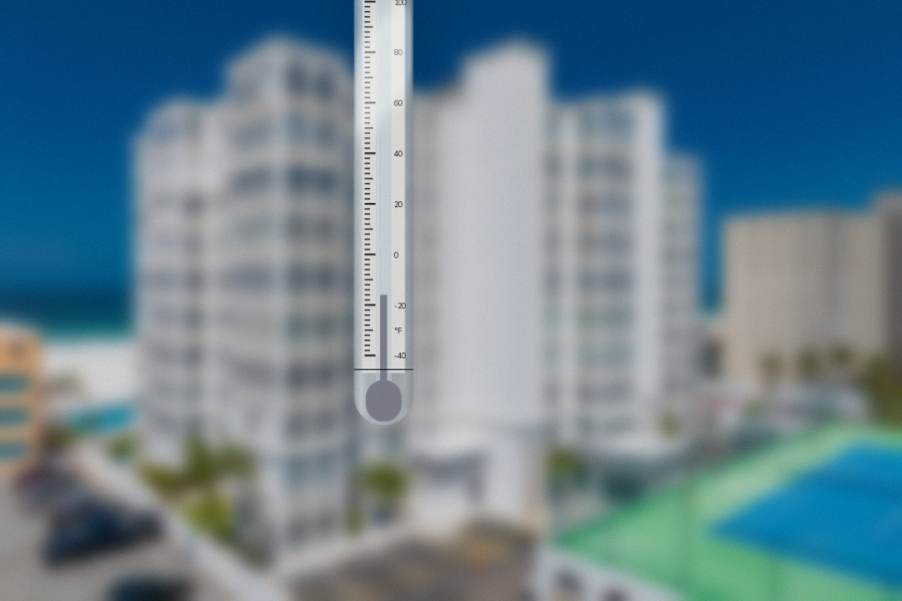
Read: {"value": -16, "unit": "°F"}
